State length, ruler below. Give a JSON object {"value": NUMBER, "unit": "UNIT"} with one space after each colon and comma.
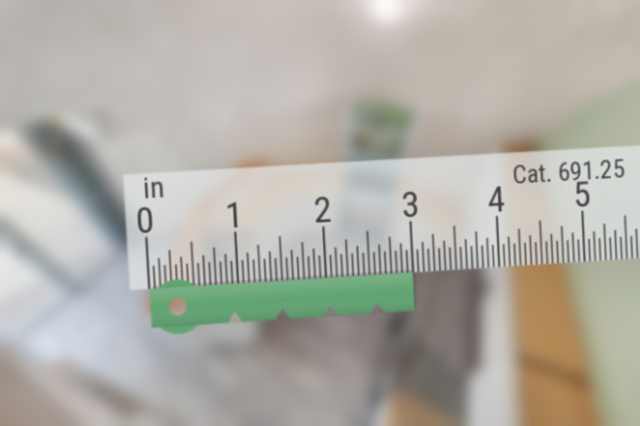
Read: {"value": 3, "unit": "in"}
